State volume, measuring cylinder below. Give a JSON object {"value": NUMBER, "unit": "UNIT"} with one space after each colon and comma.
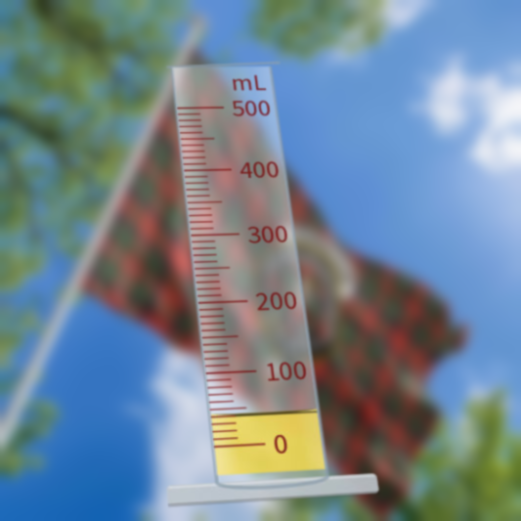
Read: {"value": 40, "unit": "mL"}
